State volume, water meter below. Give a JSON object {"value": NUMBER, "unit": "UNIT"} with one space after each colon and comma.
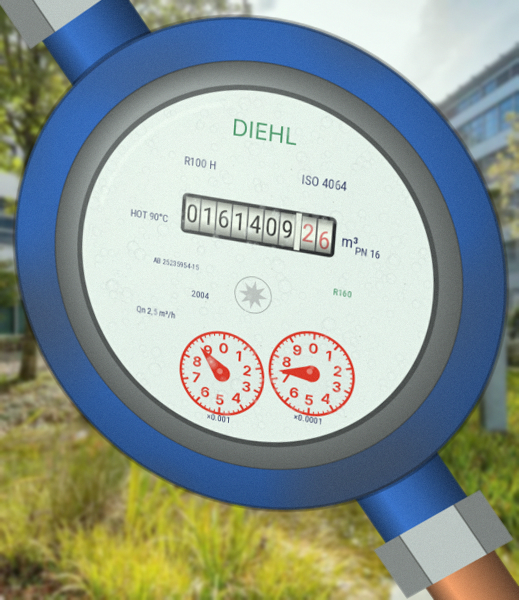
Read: {"value": 161409.2587, "unit": "m³"}
